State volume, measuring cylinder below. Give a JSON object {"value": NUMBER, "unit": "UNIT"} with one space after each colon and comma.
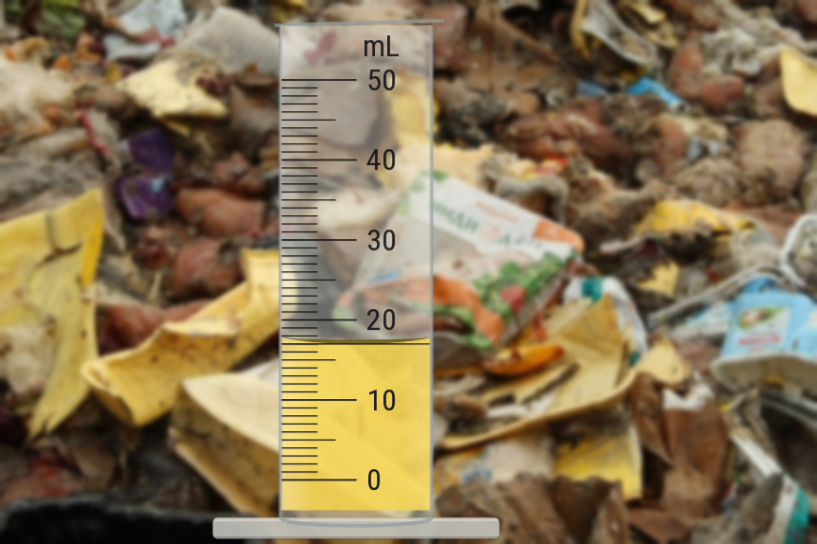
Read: {"value": 17, "unit": "mL"}
